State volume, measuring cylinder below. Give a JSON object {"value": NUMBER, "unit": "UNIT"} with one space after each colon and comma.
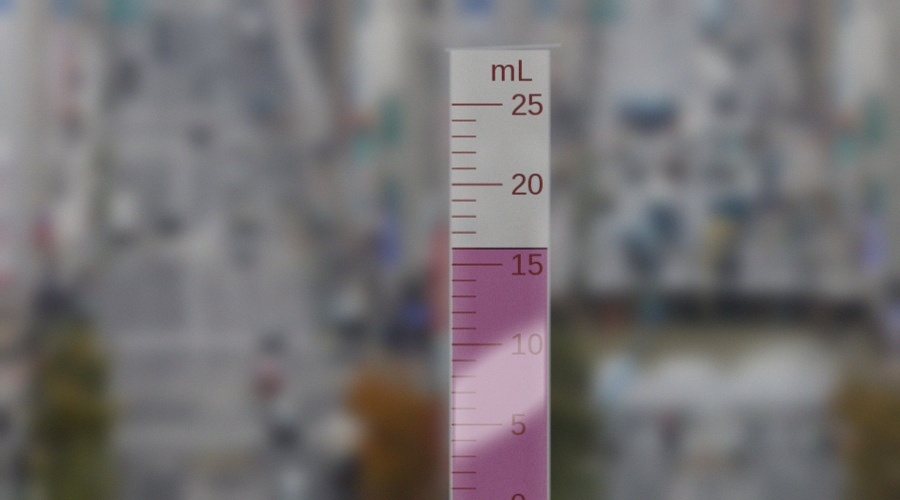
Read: {"value": 16, "unit": "mL"}
